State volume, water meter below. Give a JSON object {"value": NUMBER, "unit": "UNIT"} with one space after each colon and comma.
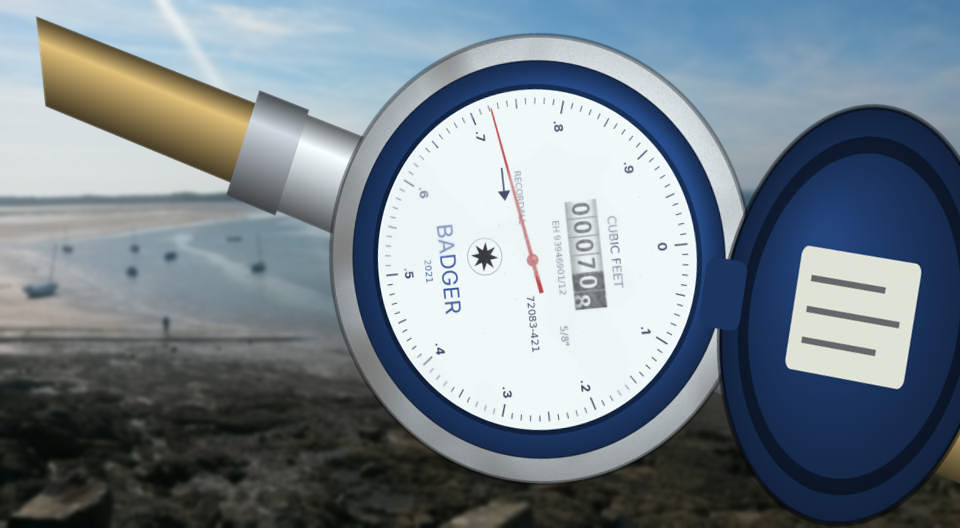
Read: {"value": 707.72, "unit": "ft³"}
